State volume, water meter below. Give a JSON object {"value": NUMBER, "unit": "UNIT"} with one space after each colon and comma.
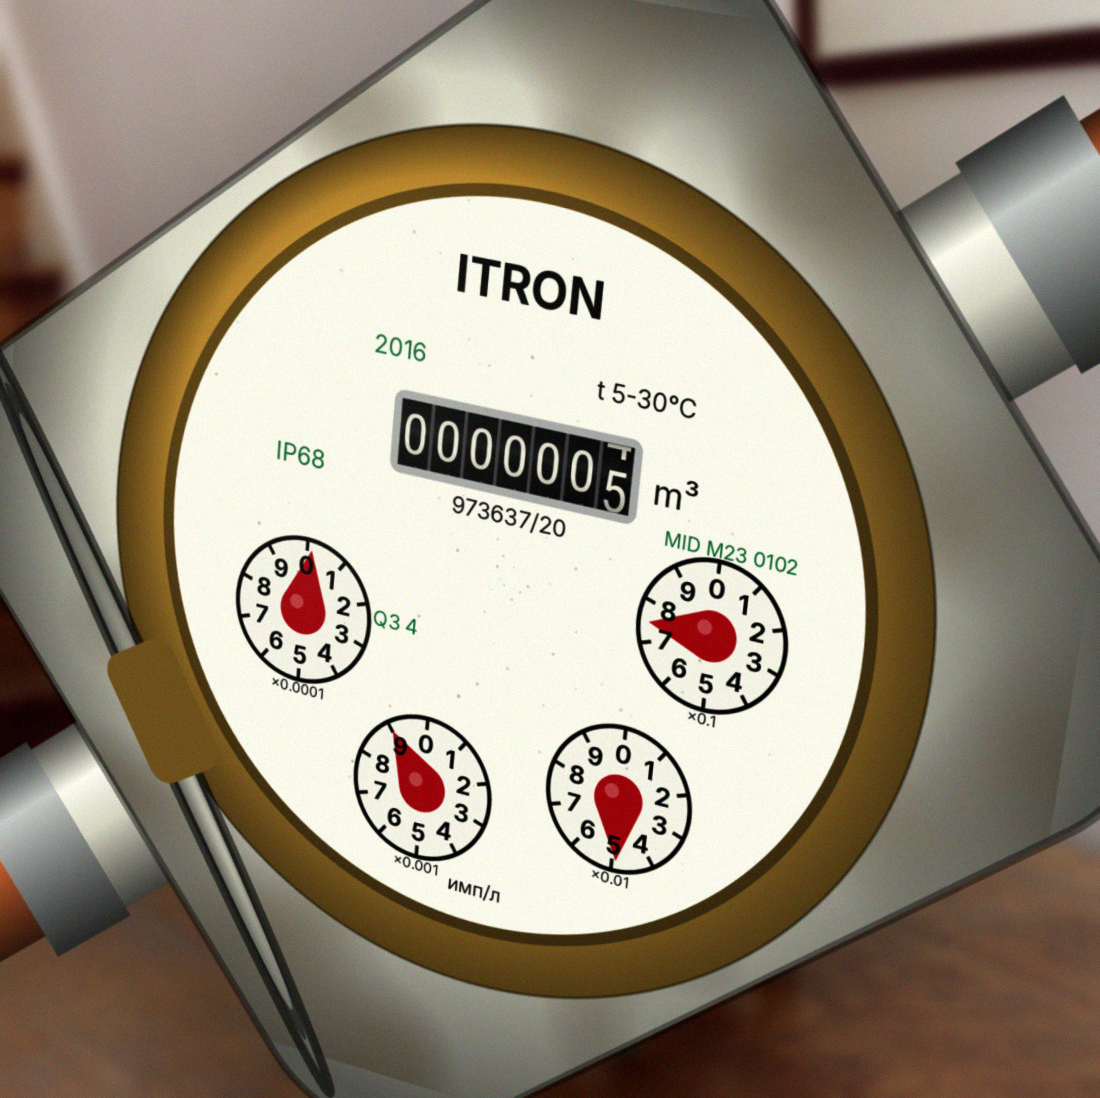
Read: {"value": 4.7490, "unit": "m³"}
